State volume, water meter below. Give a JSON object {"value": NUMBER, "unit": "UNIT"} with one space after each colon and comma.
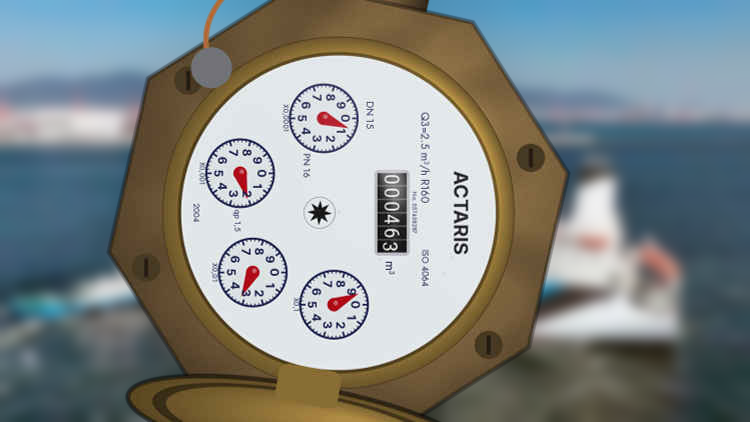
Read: {"value": 462.9320, "unit": "m³"}
